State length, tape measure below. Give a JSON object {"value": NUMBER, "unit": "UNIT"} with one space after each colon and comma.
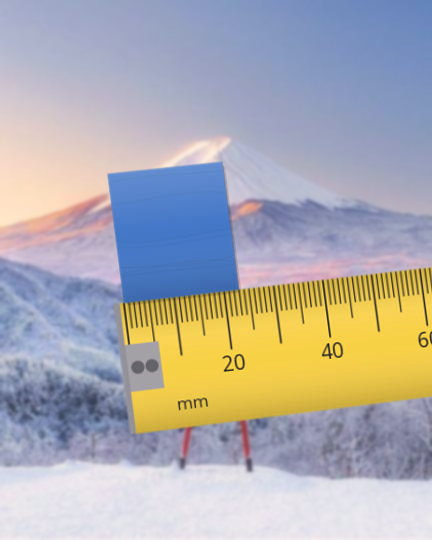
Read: {"value": 23, "unit": "mm"}
